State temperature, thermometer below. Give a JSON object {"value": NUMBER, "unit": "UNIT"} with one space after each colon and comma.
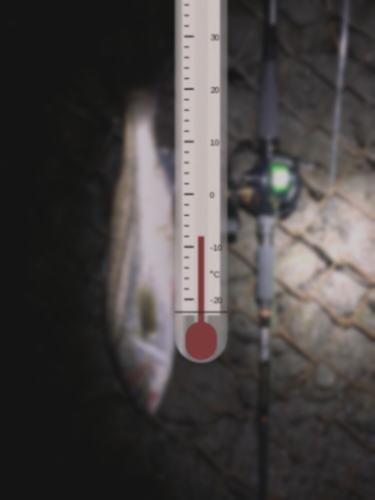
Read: {"value": -8, "unit": "°C"}
